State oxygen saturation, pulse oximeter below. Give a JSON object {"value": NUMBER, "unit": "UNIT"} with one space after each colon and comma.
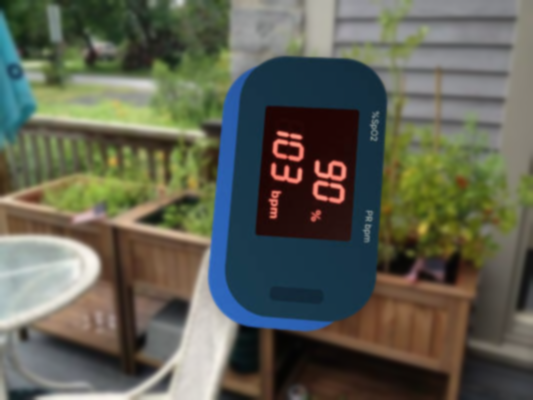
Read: {"value": 90, "unit": "%"}
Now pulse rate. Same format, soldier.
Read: {"value": 103, "unit": "bpm"}
